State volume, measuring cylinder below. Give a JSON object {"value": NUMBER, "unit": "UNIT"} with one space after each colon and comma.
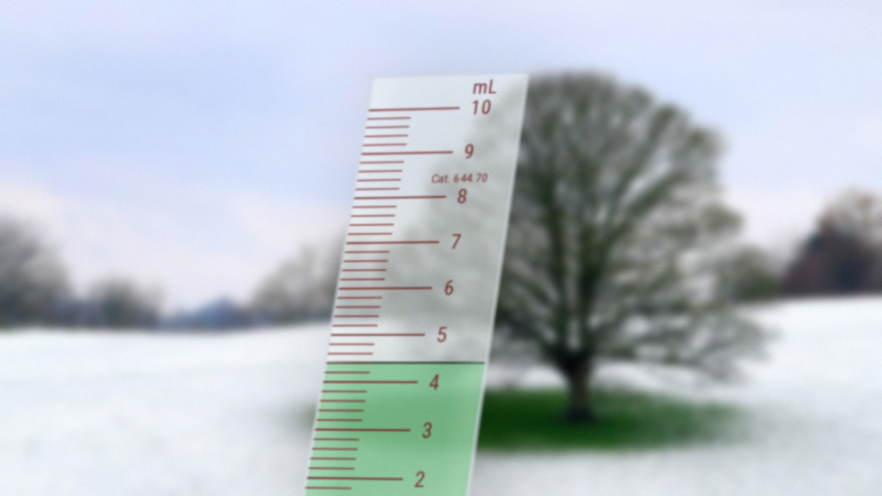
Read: {"value": 4.4, "unit": "mL"}
